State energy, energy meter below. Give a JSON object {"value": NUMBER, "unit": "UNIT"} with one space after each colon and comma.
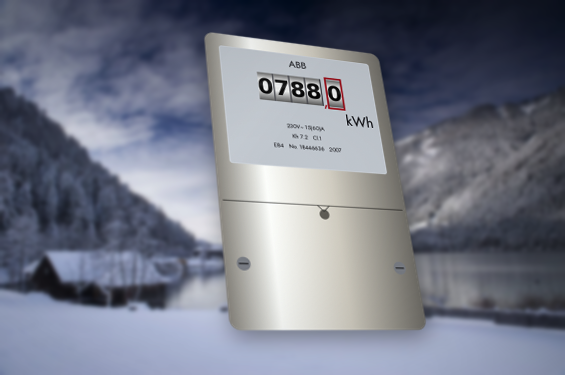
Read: {"value": 788.0, "unit": "kWh"}
